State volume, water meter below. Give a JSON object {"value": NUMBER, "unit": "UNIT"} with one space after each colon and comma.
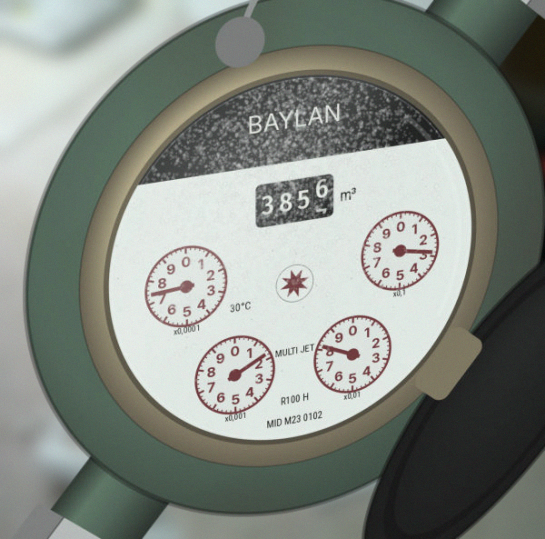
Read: {"value": 3856.2817, "unit": "m³"}
